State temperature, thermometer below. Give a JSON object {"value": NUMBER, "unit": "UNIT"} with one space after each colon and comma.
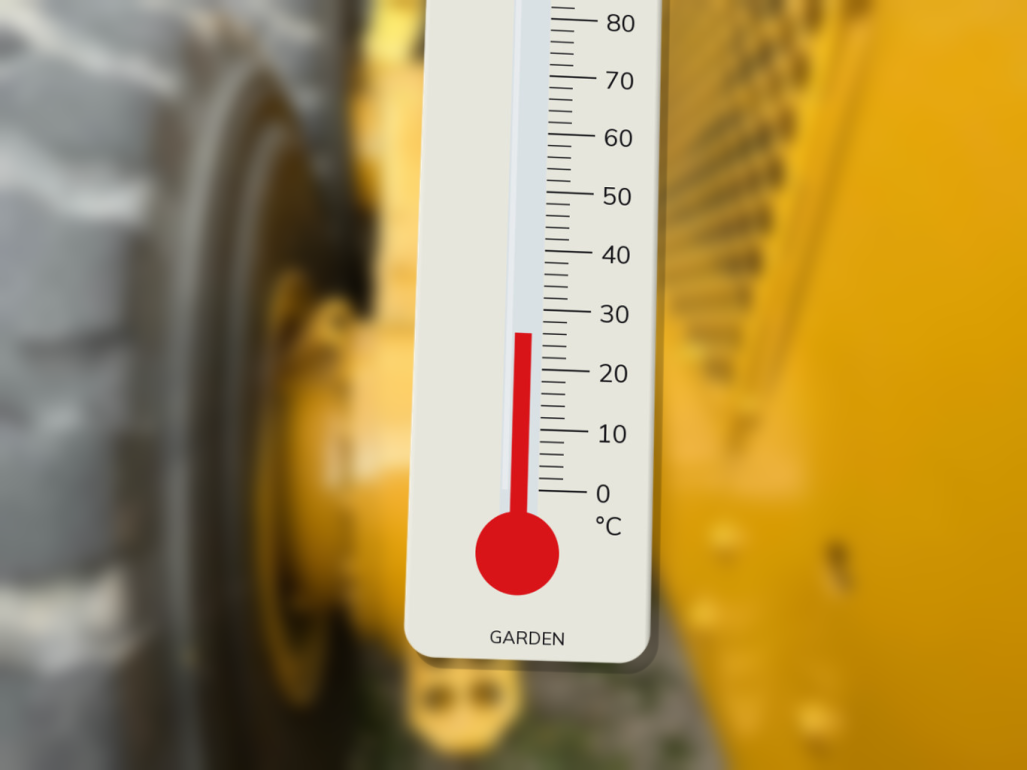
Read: {"value": 26, "unit": "°C"}
